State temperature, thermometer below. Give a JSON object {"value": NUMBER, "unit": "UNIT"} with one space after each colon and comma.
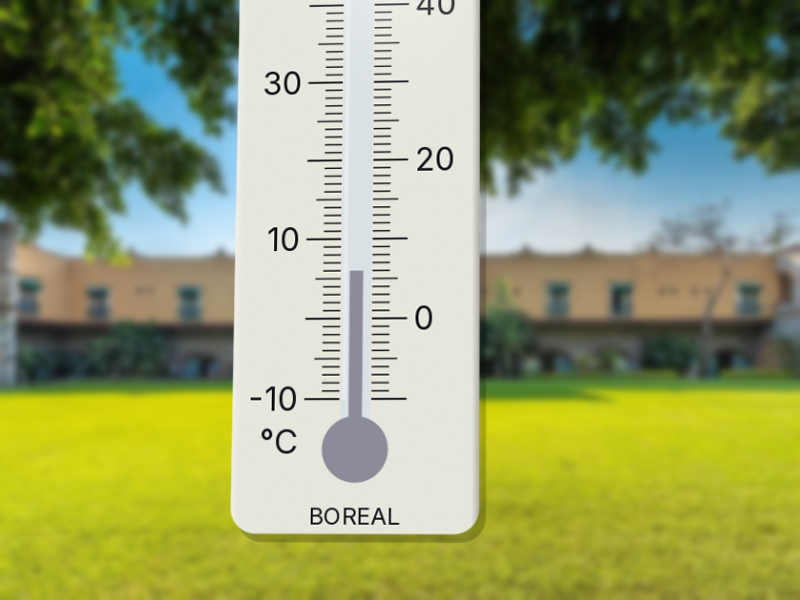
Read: {"value": 6, "unit": "°C"}
